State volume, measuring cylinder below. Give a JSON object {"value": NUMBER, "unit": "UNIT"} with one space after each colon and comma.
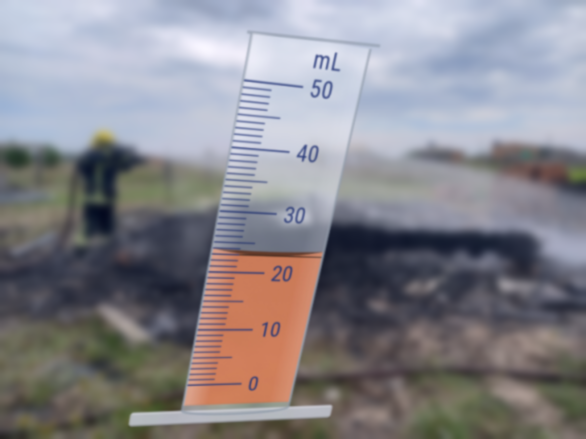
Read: {"value": 23, "unit": "mL"}
